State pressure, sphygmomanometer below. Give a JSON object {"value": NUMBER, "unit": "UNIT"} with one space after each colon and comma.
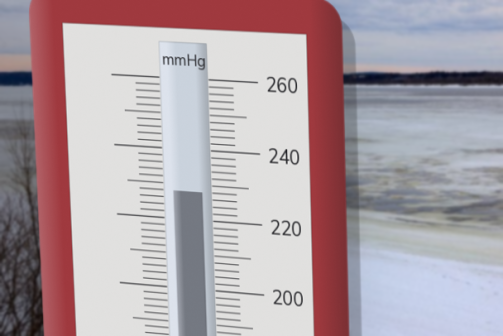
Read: {"value": 228, "unit": "mmHg"}
